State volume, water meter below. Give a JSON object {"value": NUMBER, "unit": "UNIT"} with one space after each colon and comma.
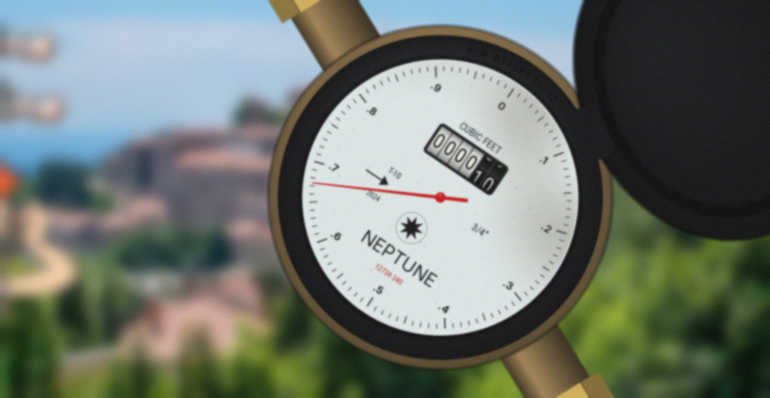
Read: {"value": 9.67, "unit": "ft³"}
